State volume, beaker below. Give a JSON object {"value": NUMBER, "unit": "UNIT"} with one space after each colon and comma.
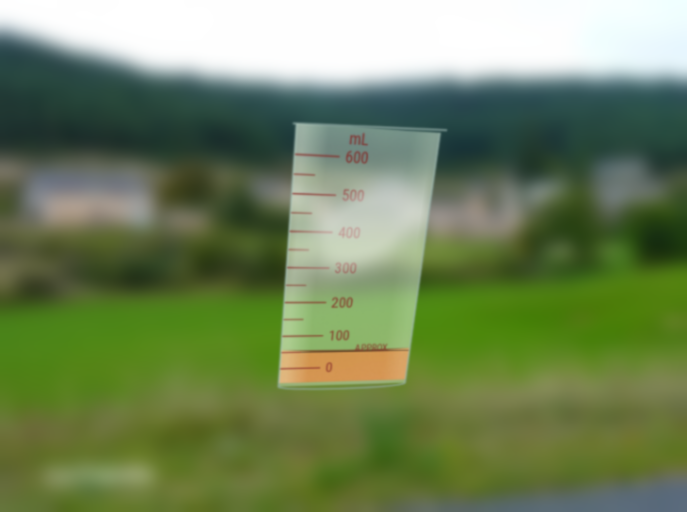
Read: {"value": 50, "unit": "mL"}
